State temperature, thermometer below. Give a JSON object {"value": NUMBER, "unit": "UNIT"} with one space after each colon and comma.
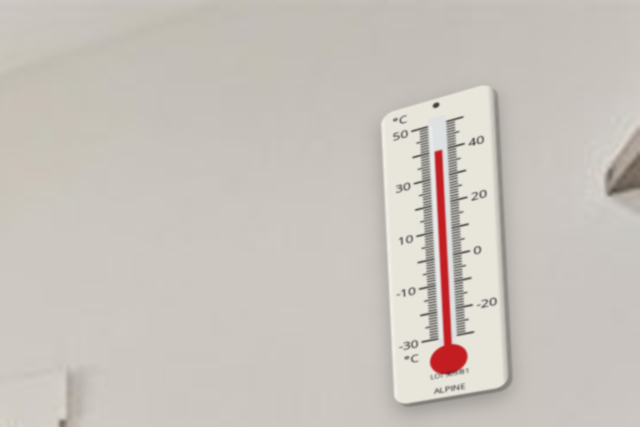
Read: {"value": 40, "unit": "°C"}
